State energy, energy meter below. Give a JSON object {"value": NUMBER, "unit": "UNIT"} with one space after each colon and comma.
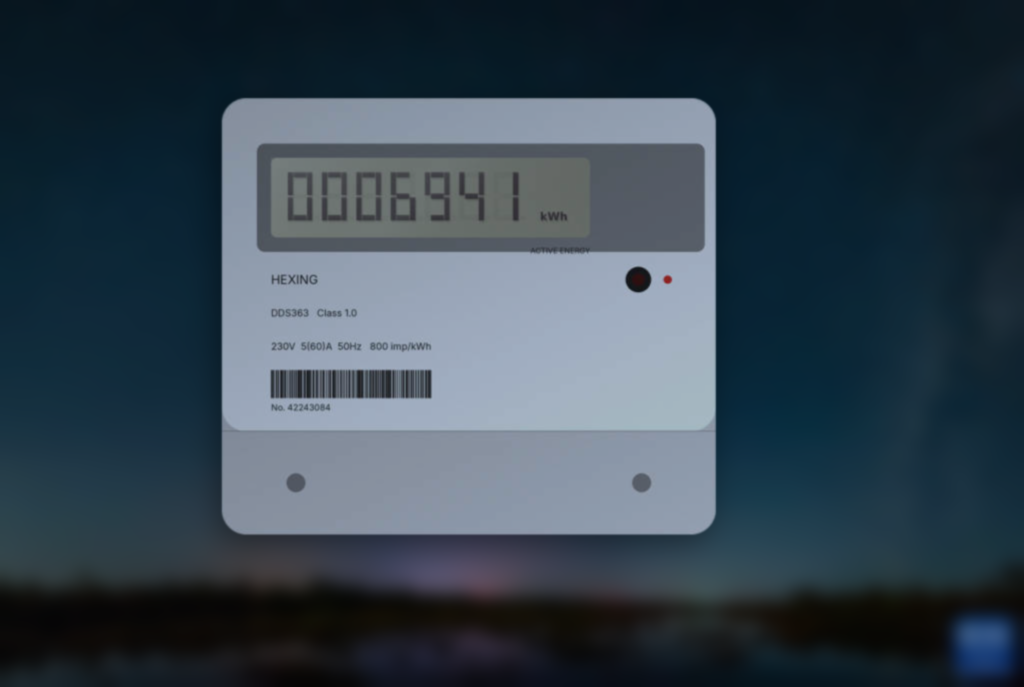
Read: {"value": 6941, "unit": "kWh"}
